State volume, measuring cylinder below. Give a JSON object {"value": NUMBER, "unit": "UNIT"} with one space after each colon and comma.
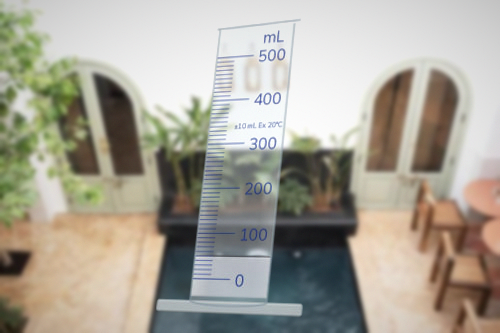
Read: {"value": 50, "unit": "mL"}
